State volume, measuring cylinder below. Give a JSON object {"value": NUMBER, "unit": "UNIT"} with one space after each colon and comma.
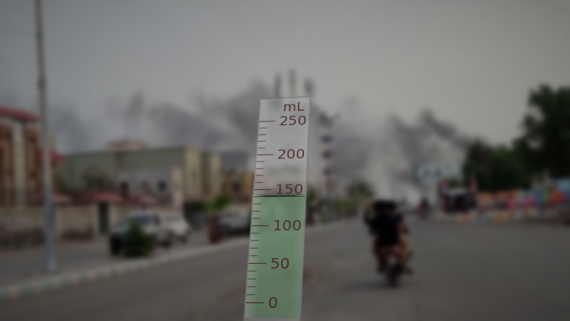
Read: {"value": 140, "unit": "mL"}
